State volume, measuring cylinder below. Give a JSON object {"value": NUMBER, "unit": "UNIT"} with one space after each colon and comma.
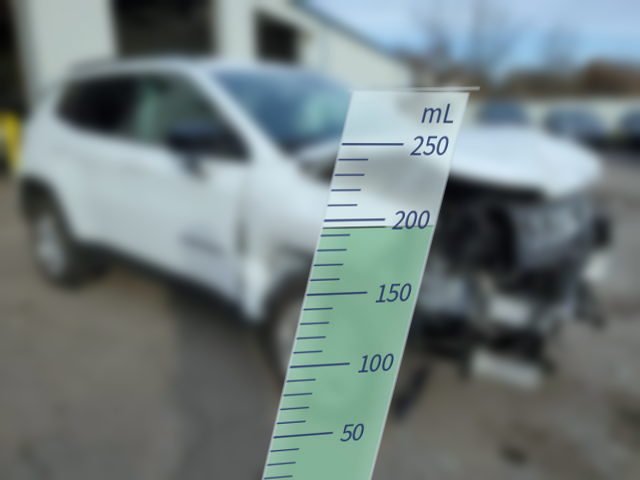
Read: {"value": 195, "unit": "mL"}
